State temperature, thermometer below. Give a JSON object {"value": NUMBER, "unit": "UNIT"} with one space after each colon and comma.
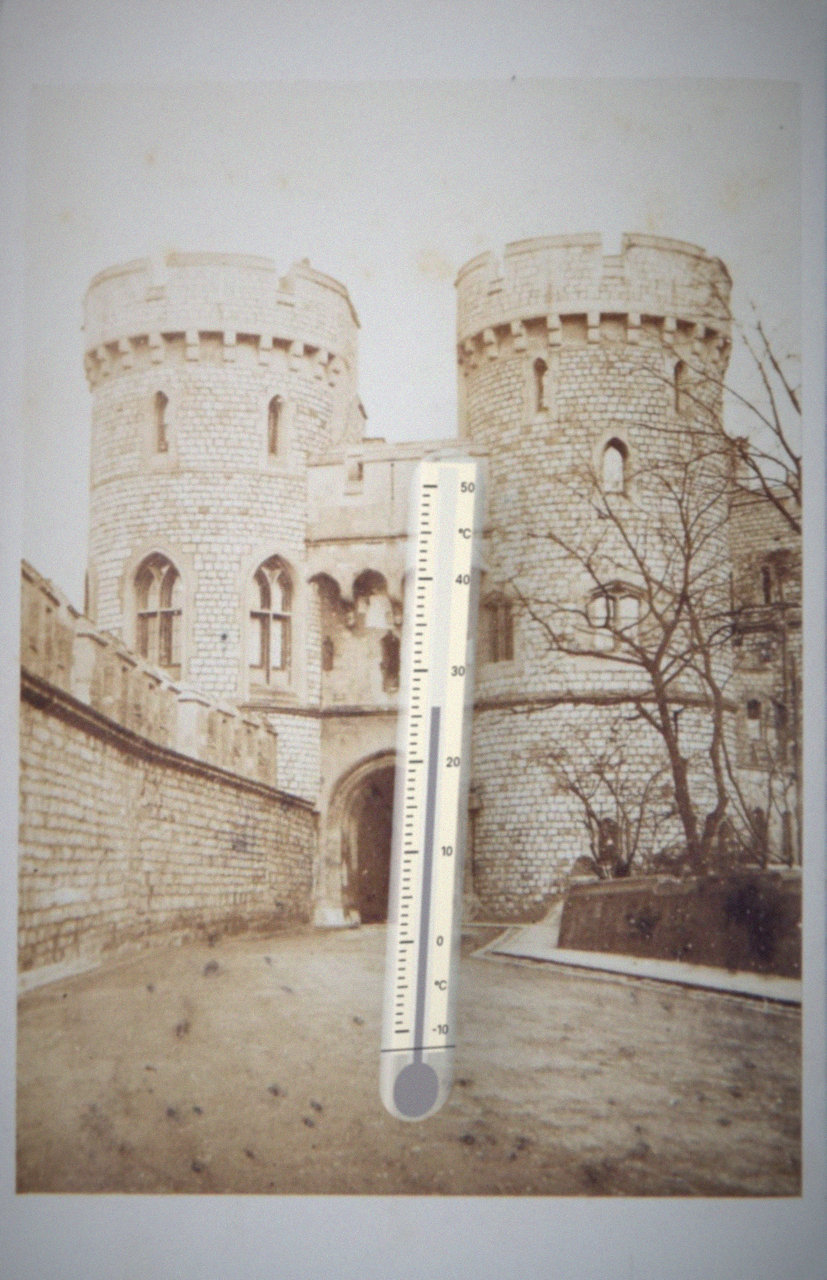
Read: {"value": 26, "unit": "°C"}
